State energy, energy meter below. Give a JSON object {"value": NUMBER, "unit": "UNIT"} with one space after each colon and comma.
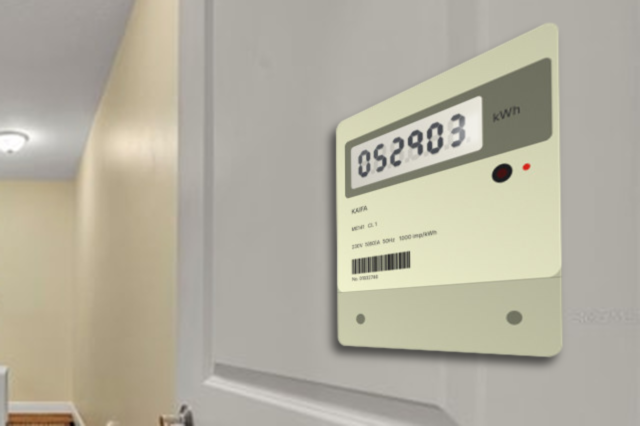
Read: {"value": 52903, "unit": "kWh"}
